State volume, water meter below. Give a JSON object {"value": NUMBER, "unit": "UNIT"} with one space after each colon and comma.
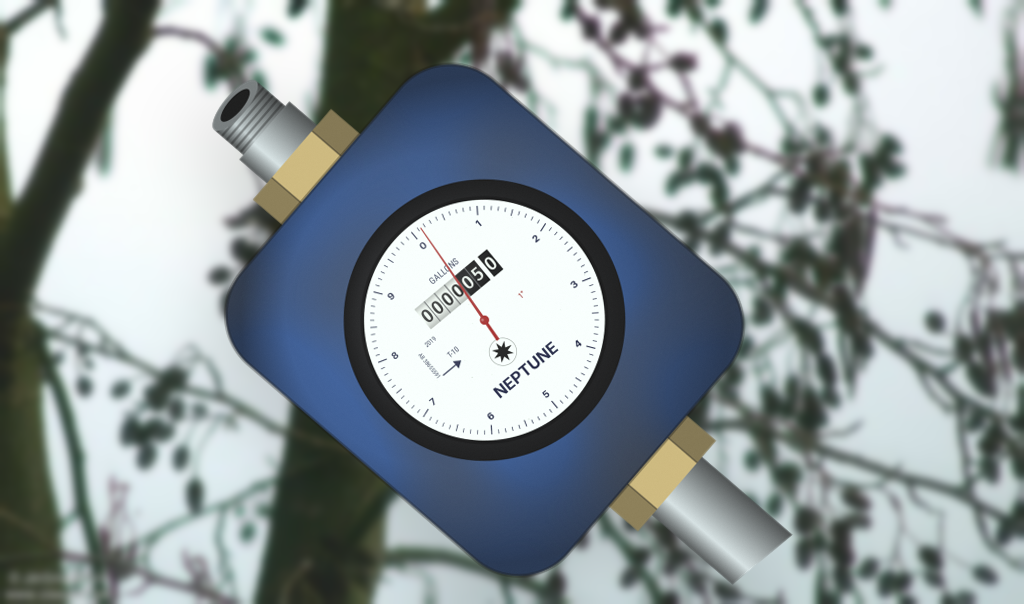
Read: {"value": 50.1, "unit": "gal"}
